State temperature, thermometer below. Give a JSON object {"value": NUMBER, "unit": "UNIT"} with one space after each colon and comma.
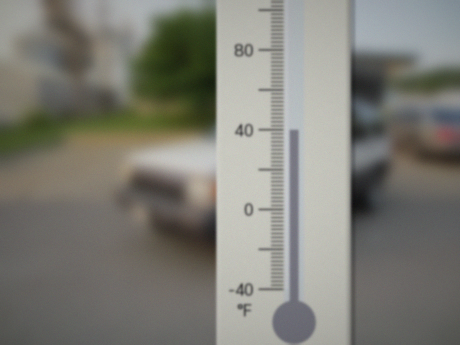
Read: {"value": 40, "unit": "°F"}
